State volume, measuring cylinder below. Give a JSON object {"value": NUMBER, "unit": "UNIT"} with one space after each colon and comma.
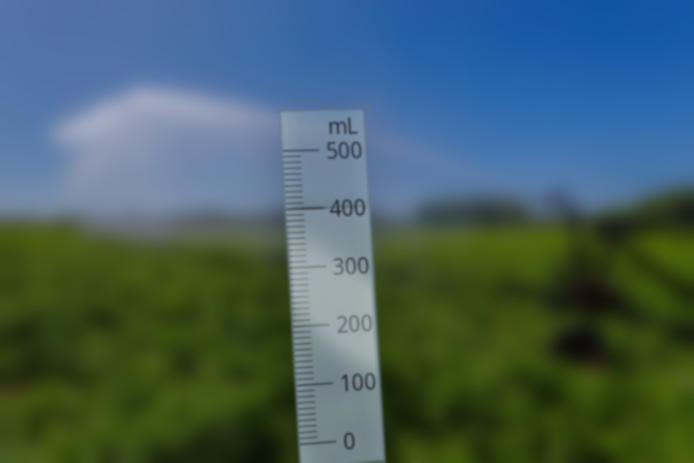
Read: {"value": 400, "unit": "mL"}
